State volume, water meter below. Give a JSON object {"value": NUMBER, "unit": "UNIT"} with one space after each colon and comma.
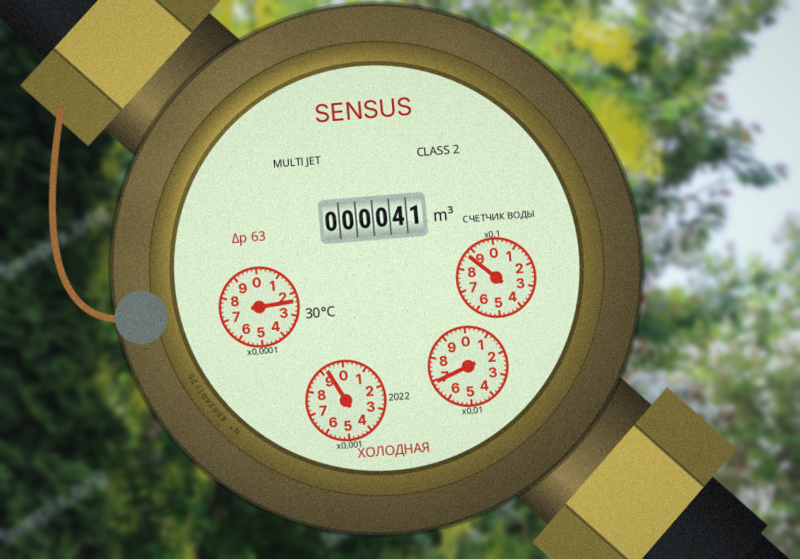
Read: {"value": 41.8692, "unit": "m³"}
